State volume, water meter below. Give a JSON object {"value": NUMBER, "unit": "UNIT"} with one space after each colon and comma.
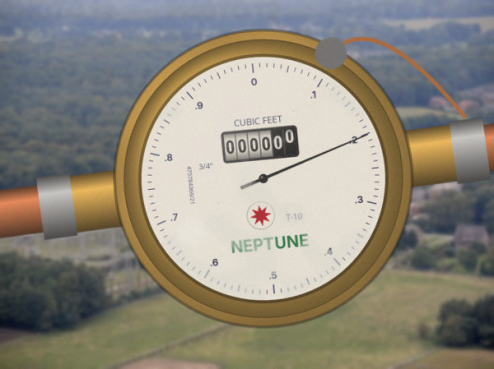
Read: {"value": 0.20, "unit": "ft³"}
